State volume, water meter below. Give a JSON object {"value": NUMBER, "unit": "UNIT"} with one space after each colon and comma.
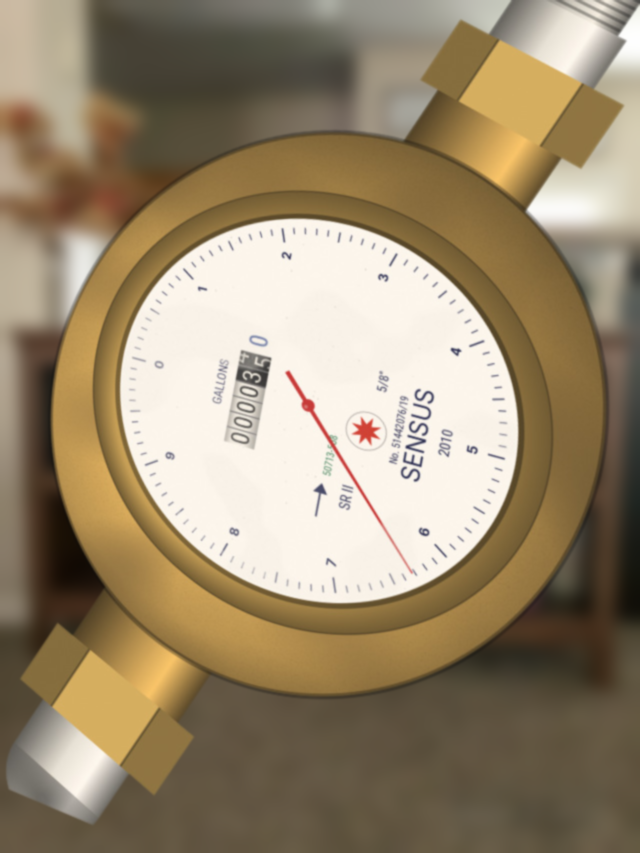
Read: {"value": 346.3, "unit": "gal"}
